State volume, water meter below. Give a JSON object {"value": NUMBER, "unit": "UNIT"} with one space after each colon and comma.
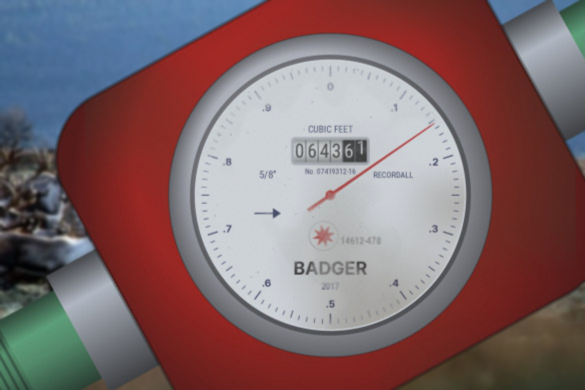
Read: {"value": 64361.15, "unit": "ft³"}
